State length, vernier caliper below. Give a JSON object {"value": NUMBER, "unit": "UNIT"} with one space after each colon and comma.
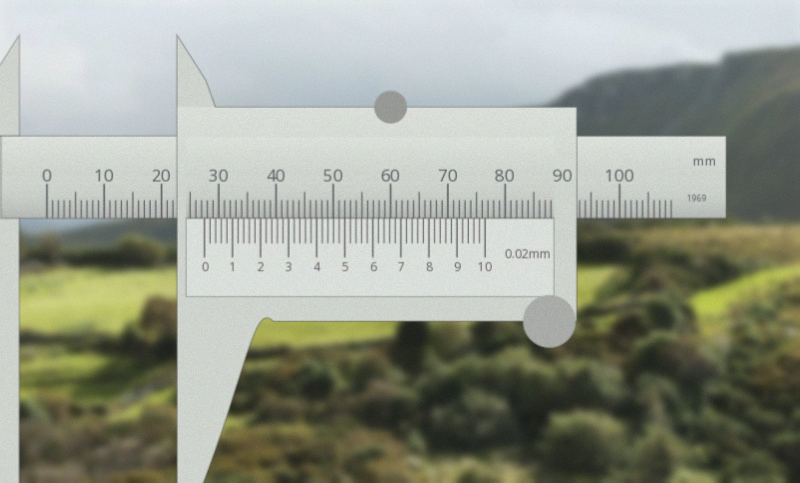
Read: {"value": 27.5, "unit": "mm"}
